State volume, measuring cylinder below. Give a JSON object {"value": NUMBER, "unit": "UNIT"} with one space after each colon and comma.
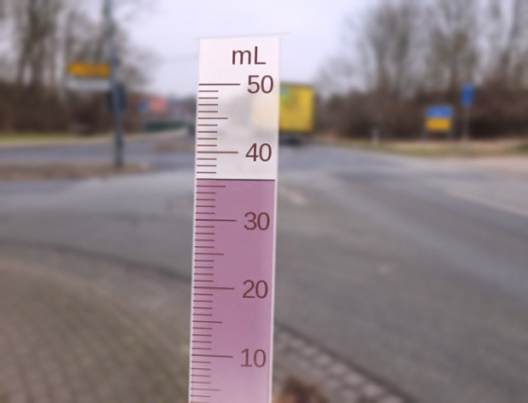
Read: {"value": 36, "unit": "mL"}
